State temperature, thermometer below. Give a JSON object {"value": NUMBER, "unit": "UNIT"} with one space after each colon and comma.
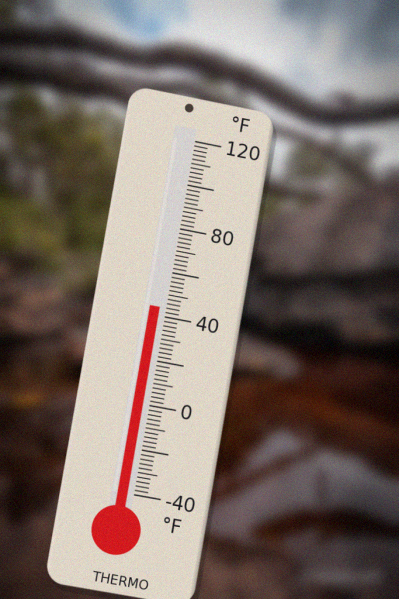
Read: {"value": 44, "unit": "°F"}
